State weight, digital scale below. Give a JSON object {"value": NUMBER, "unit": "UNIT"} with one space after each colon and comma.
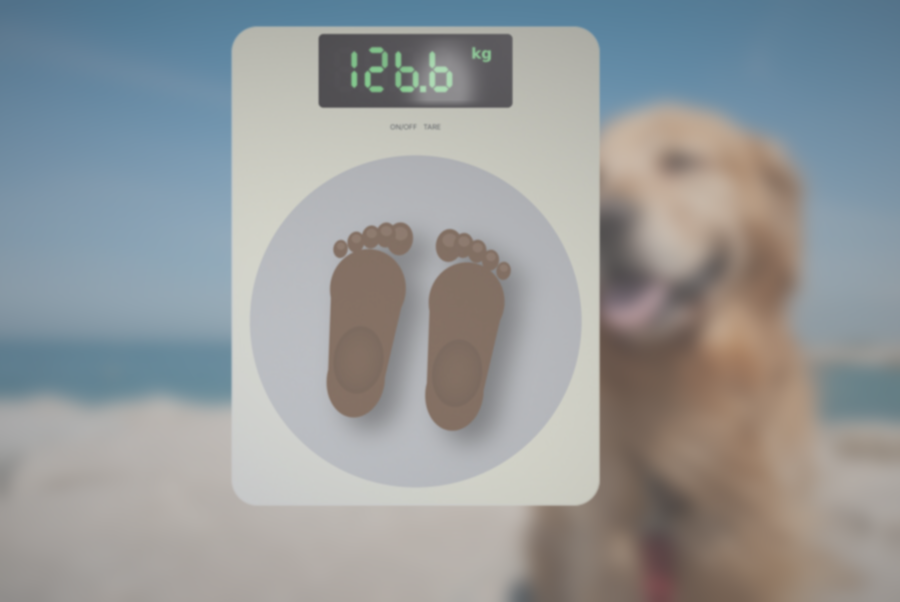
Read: {"value": 126.6, "unit": "kg"}
